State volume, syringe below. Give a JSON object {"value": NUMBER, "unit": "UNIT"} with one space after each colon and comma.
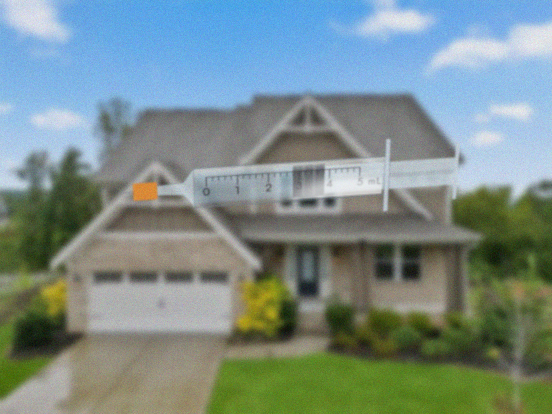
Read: {"value": 2.8, "unit": "mL"}
